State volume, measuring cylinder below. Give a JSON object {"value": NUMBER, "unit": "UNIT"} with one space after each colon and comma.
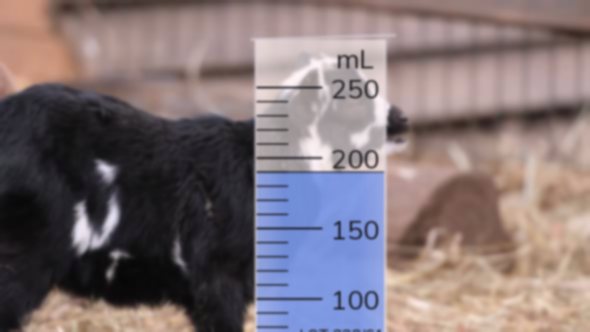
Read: {"value": 190, "unit": "mL"}
